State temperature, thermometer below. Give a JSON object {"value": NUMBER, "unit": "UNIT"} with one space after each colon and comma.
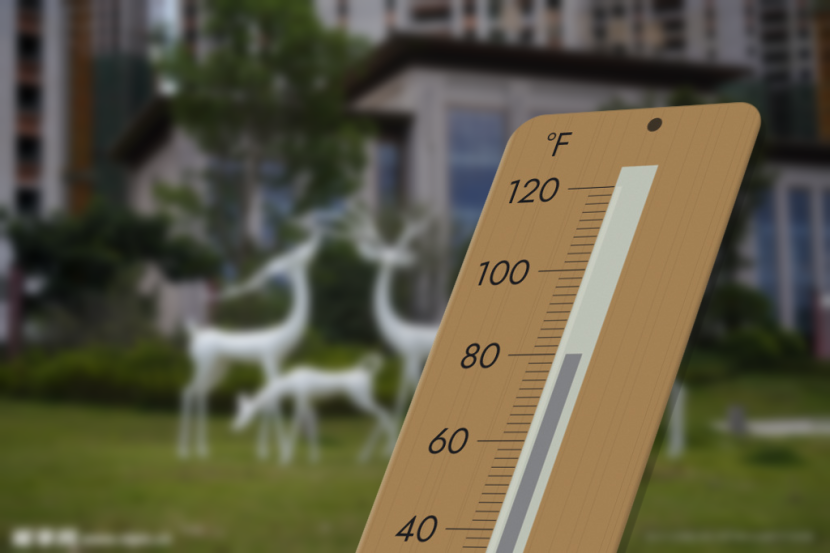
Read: {"value": 80, "unit": "°F"}
